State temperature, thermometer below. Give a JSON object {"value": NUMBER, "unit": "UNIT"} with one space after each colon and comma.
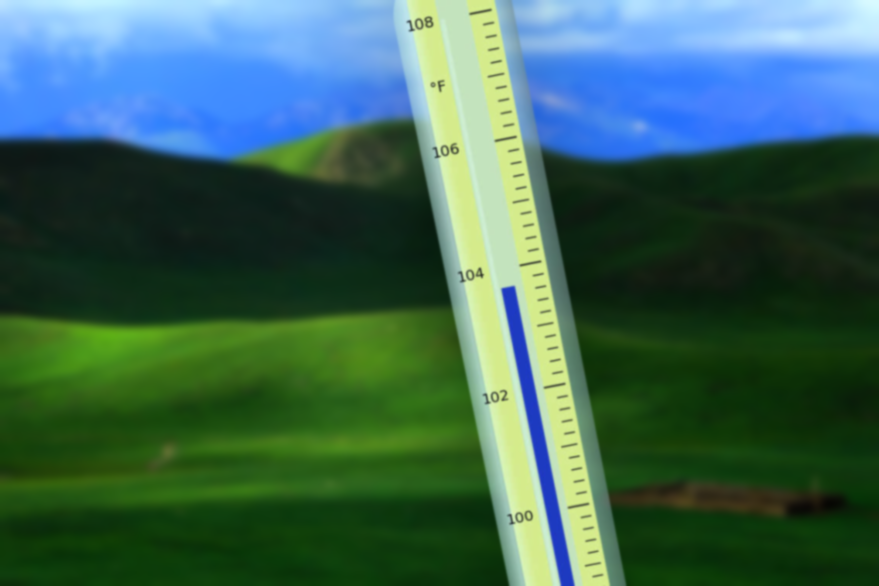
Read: {"value": 103.7, "unit": "°F"}
